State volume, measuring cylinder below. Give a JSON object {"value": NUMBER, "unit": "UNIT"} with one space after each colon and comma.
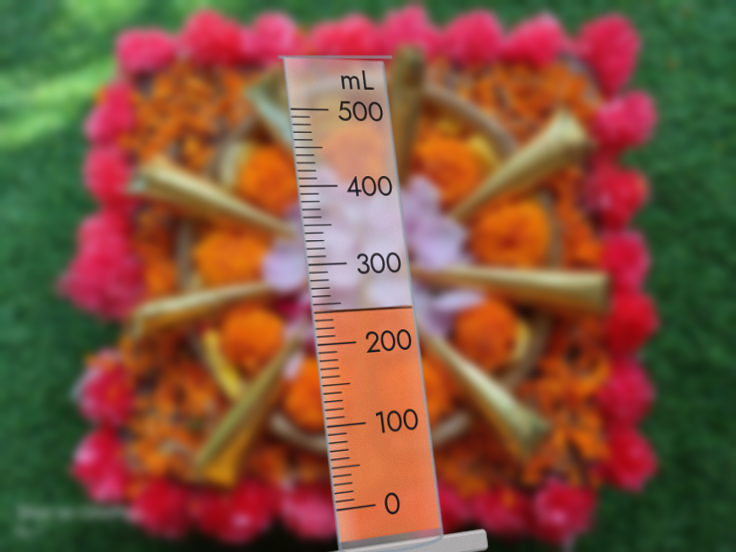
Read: {"value": 240, "unit": "mL"}
